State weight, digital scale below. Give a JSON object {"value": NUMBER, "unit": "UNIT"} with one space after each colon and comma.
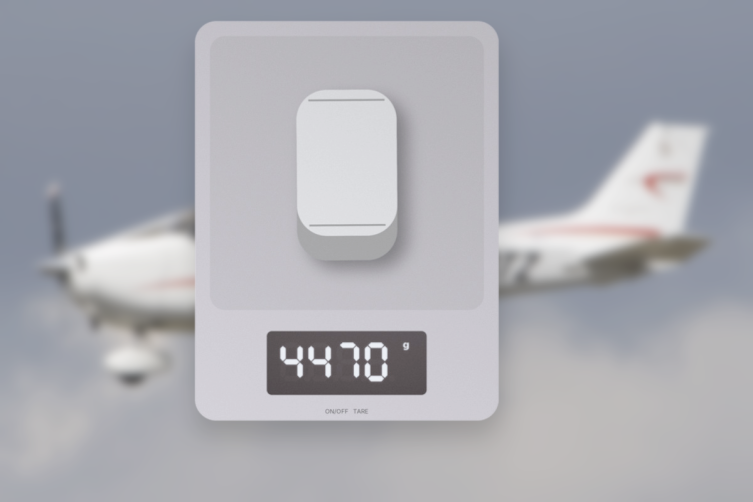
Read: {"value": 4470, "unit": "g"}
